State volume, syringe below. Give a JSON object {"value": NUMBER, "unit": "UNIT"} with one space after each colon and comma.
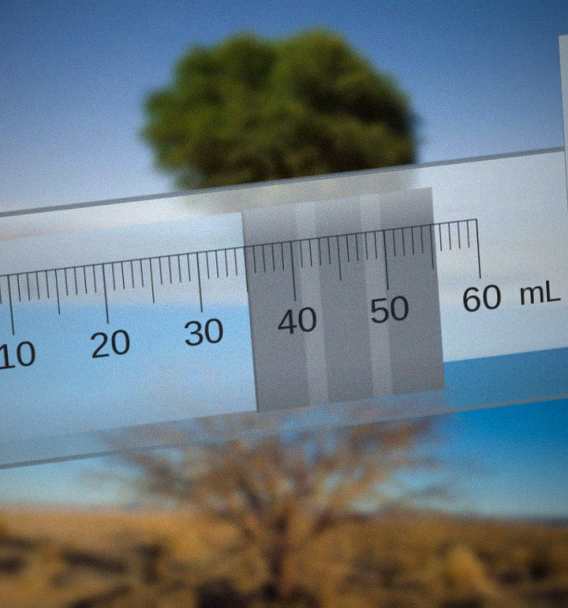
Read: {"value": 35, "unit": "mL"}
